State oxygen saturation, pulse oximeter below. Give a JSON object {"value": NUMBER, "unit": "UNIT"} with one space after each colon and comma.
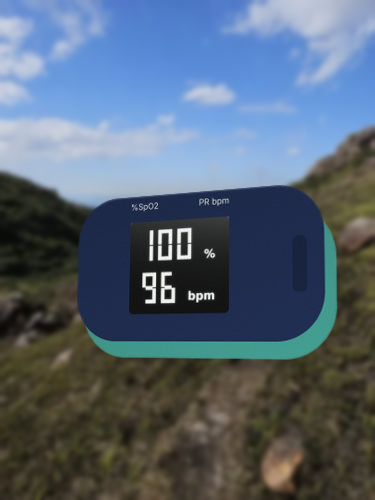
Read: {"value": 100, "unit": "%"}
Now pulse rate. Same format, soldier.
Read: {"value": 96, "unit": "bpm"}
